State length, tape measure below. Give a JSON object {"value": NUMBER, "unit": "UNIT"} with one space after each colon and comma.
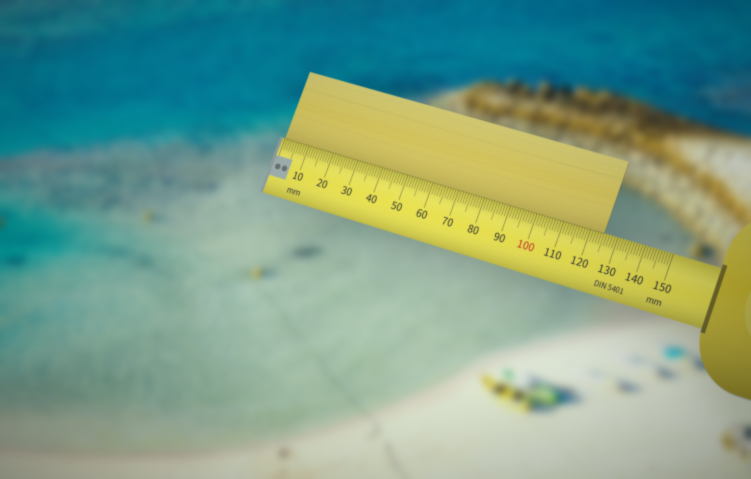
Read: {"value": 125, "unit": "mm"}
